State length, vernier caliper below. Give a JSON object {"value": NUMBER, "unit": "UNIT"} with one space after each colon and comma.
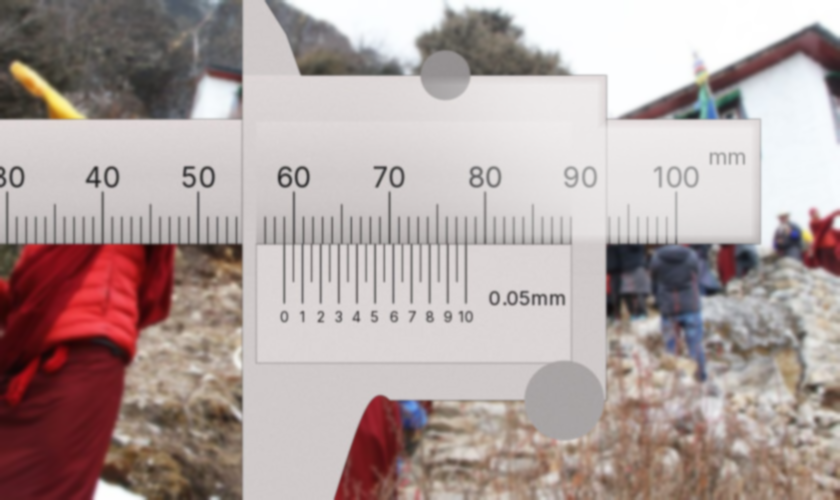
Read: {"value": 59.0, "unit": "mm"}
